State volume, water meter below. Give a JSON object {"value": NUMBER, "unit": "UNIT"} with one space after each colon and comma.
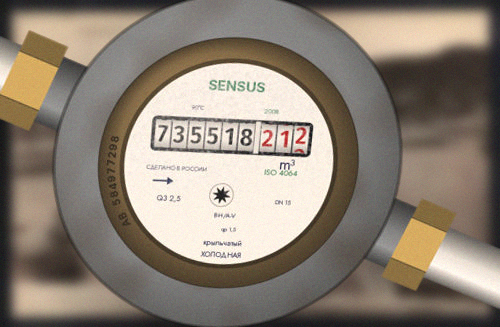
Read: {"value": 735518.212, "unit": "m³"}
